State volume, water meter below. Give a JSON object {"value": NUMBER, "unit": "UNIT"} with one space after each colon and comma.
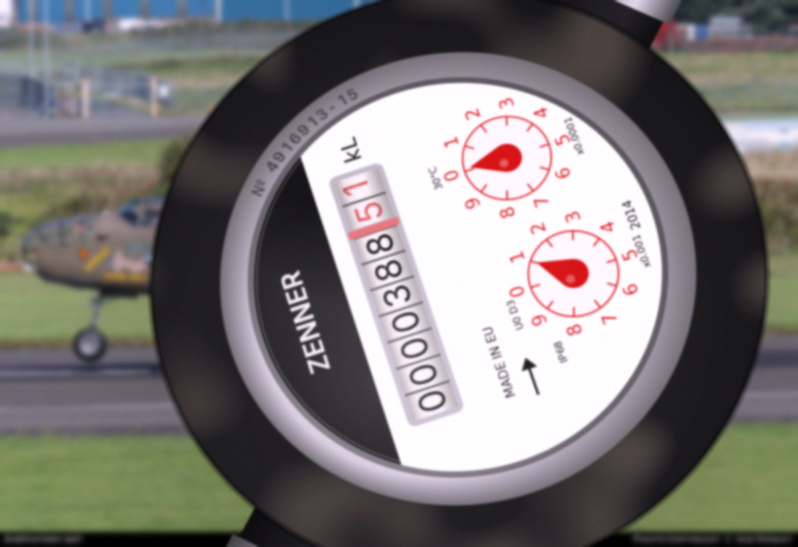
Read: {"value": 388.5110, "unit": "kL"}
